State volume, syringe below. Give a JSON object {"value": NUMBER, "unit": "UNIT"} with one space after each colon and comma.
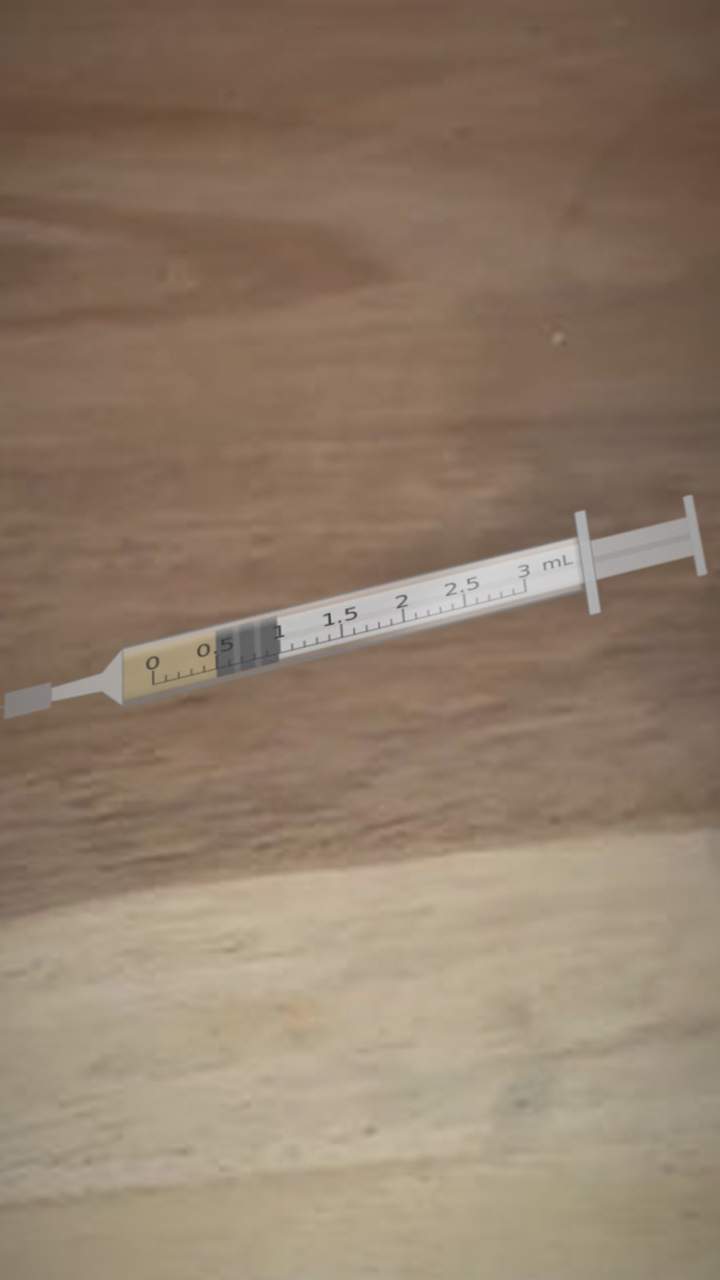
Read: {"value": 0.5, "unit": "mL"}
